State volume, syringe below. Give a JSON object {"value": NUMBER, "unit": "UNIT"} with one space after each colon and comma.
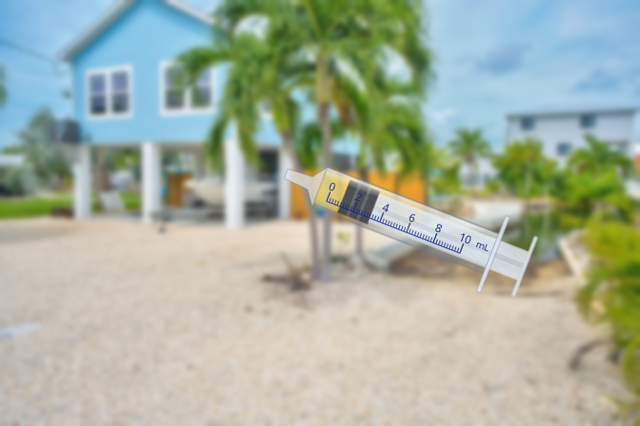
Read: {"value": 1, "unit": "mL"}
